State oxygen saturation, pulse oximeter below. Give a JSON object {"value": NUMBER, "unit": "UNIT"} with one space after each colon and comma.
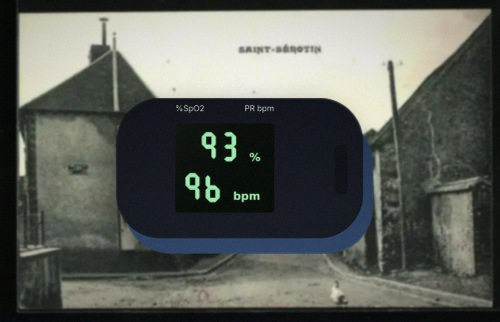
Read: {"value": 93, "unit": "%"}
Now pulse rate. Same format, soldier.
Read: {"value": 96, "unit": "bpm"}
